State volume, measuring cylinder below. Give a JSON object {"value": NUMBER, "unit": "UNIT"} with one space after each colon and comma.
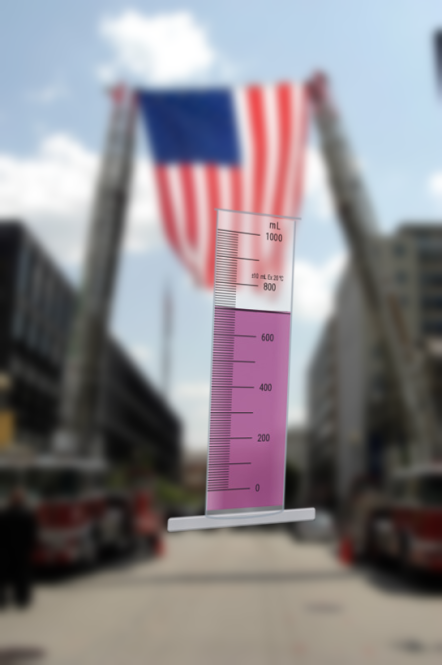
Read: {"value": 700, "unit": "mL"}
